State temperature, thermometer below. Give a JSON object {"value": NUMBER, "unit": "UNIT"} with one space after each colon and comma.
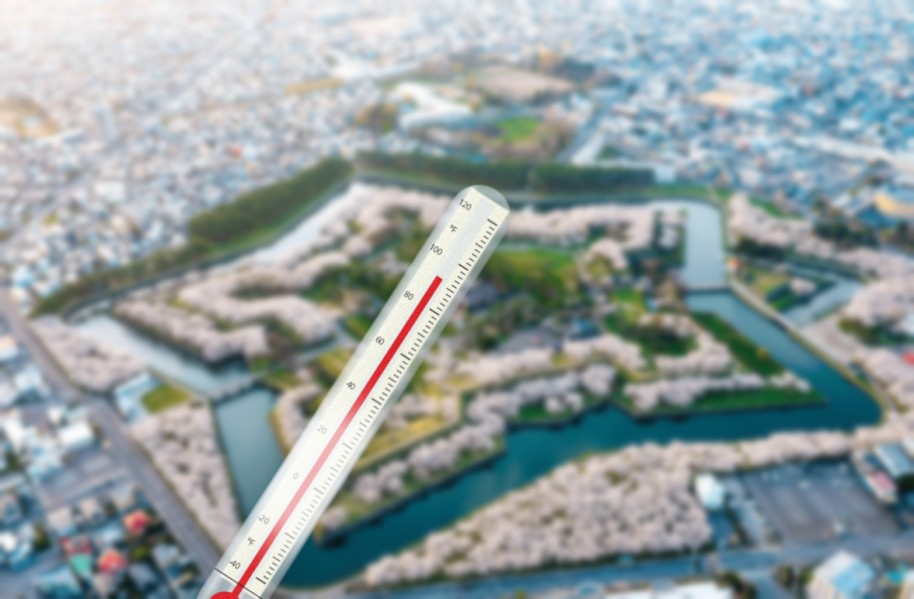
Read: {"value": 92, "unit": "°F"}
